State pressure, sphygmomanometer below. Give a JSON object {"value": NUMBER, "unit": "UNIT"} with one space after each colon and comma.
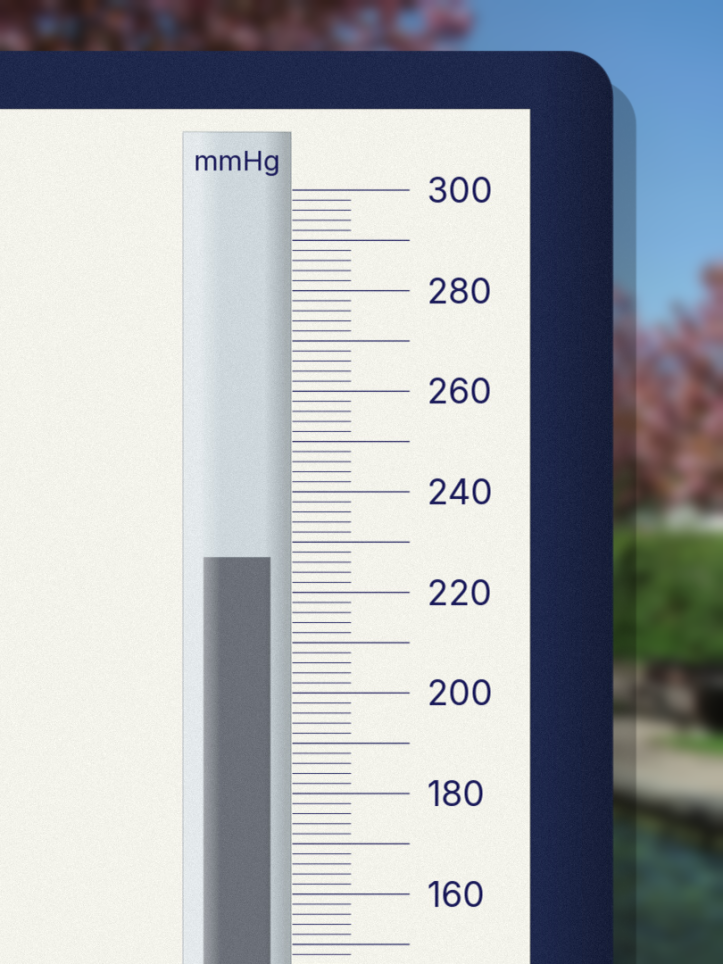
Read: {"value": 227, "unit": "mmHg"}
